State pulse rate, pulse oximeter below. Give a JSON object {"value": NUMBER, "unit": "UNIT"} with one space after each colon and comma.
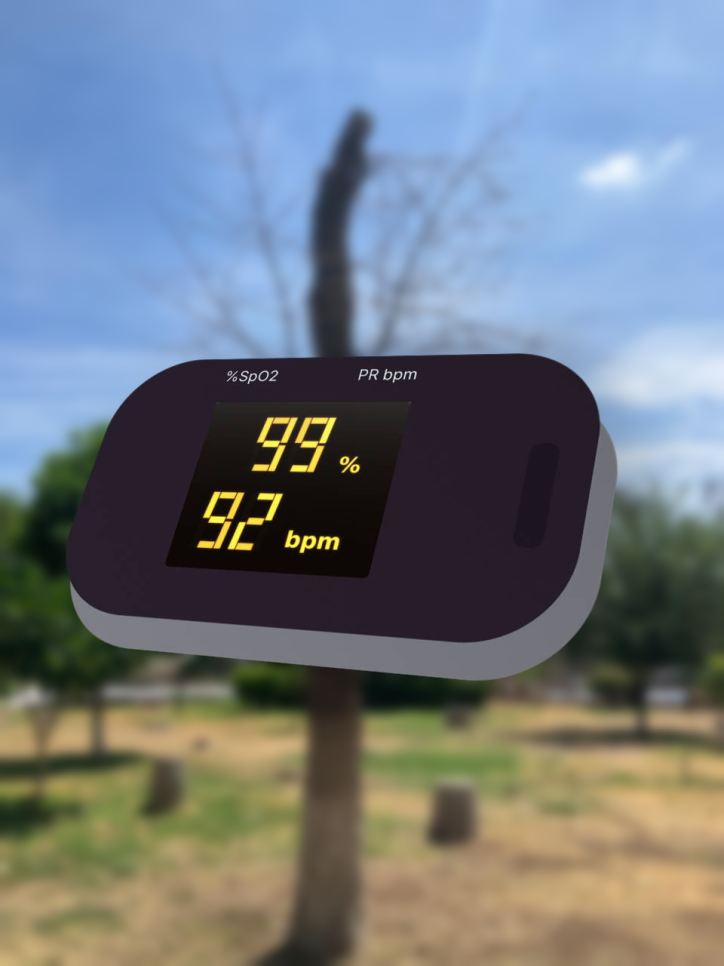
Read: {"value": 92, "unit": "bpm"}
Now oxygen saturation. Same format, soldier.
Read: {"value": 99, "unit": "%"}
